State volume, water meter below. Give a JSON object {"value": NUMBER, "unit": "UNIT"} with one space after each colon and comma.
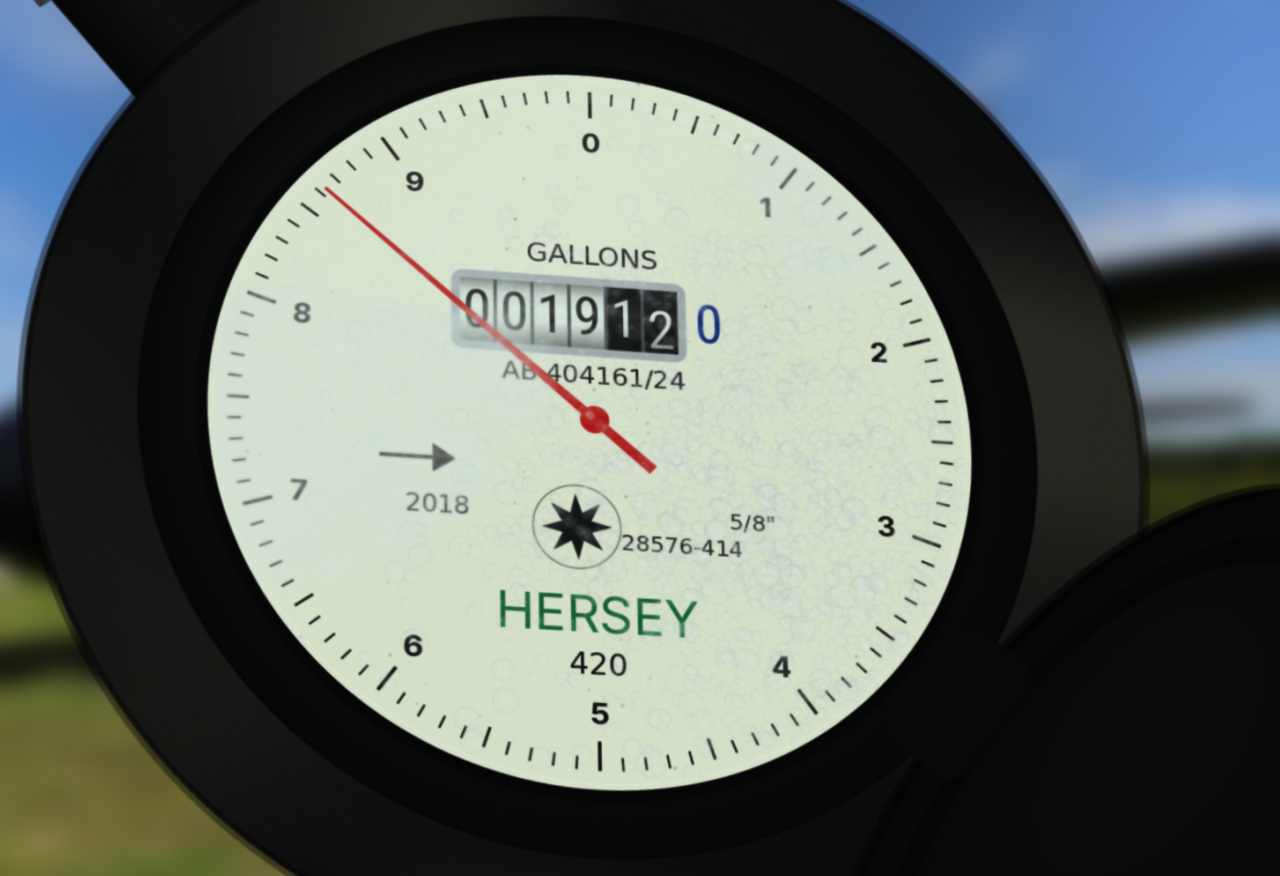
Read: {"value": 19118.6, "unit": "gal"}
